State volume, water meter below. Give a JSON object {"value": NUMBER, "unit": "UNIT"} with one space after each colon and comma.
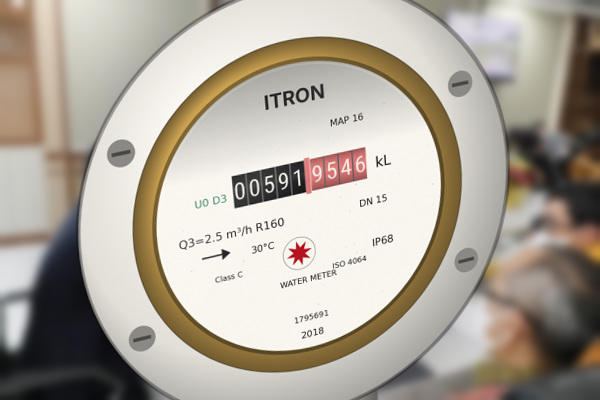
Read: {"value": 591.9546, "unit": "kL"}
